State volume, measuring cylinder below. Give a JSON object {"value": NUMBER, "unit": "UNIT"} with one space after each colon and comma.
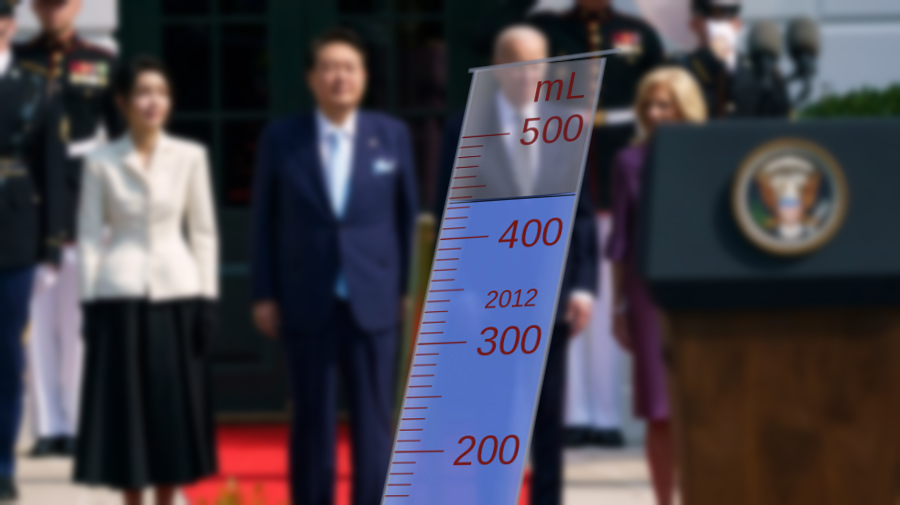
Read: {"value": 435, "unit": "mL"}
